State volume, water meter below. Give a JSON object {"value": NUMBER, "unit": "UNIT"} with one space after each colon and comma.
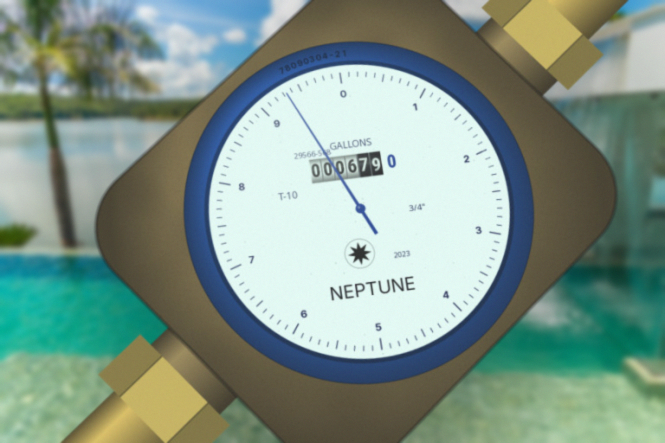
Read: {"value": 6789.3, "unit": "gal"}
